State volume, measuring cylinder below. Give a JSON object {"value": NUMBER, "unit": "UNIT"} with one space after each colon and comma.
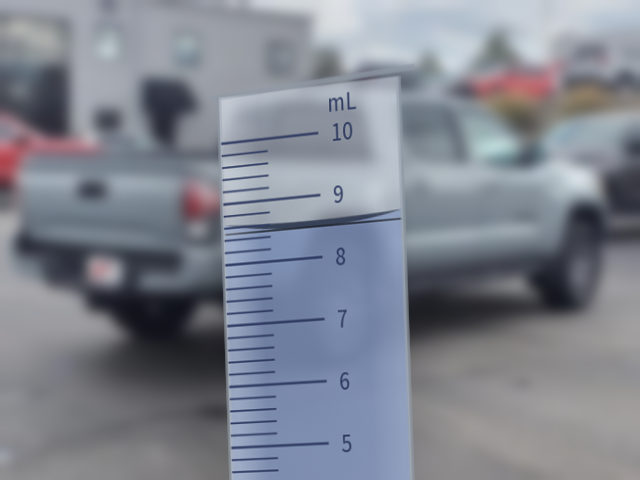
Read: {"value": 8.5, "unit": "mL"}
